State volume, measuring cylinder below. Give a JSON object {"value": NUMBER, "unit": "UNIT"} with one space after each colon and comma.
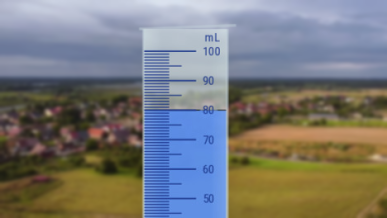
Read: {"value": 80, "unit": "mL"}
